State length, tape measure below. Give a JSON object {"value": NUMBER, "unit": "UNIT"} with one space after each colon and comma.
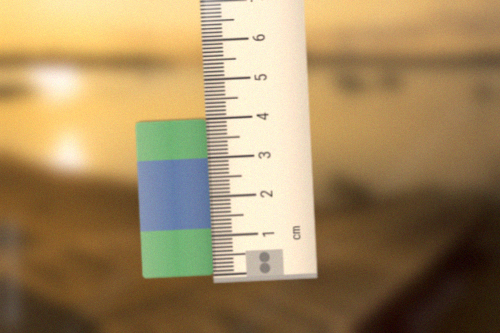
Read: {"value": 4, "unit": "cm"}
